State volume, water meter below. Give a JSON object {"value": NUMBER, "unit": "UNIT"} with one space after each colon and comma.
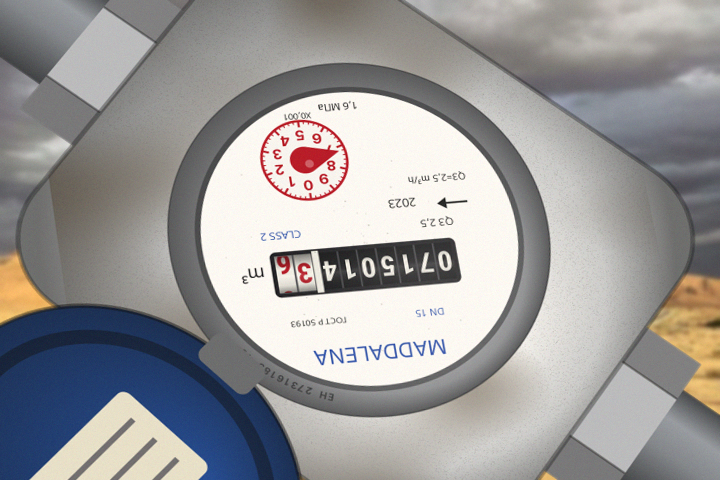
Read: {"value": 715014.357, "unit": "m³"}
